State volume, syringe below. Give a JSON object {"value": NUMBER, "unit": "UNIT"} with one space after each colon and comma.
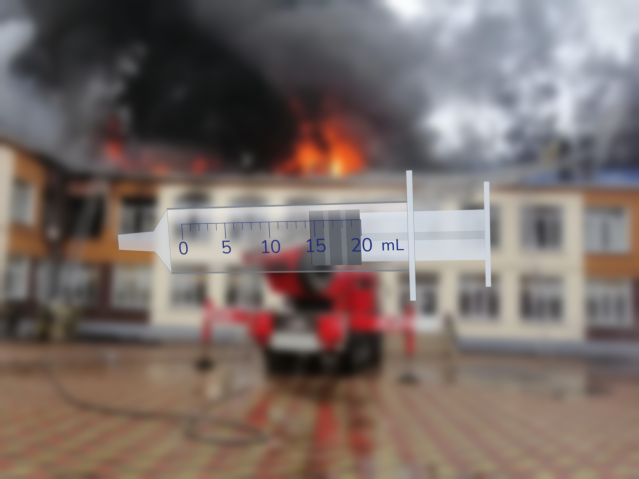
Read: {"value": 14.5, "unit": "mL"}
